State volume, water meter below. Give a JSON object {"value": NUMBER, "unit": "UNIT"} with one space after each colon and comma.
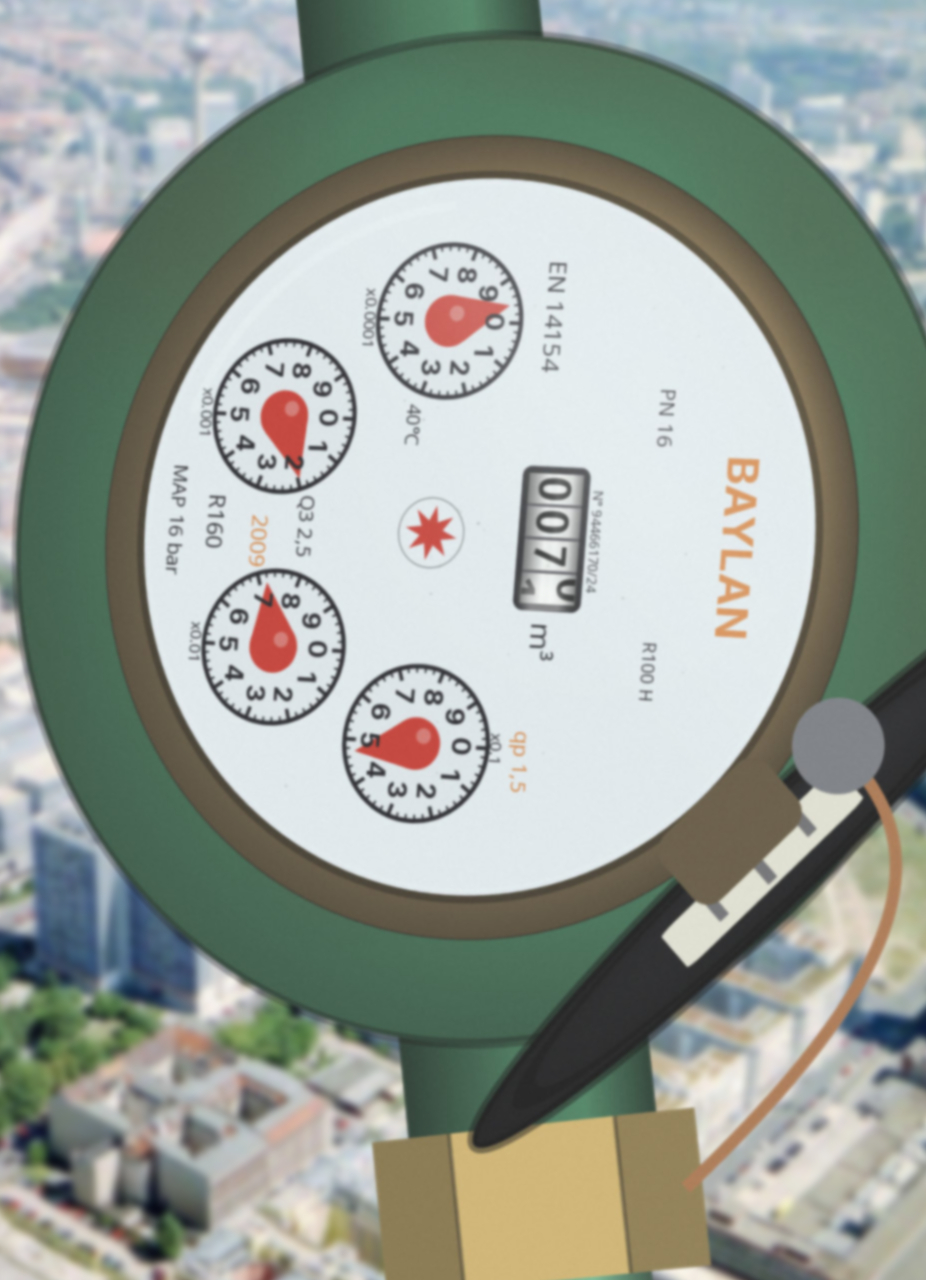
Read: {"value": 70.4719, "unit": "m³"}
